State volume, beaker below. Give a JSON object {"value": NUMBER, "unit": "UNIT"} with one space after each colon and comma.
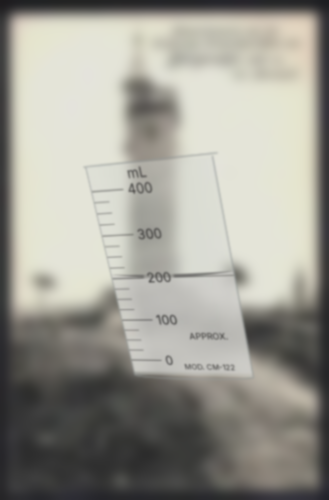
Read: {"value": 200, "unit": "mL"}
